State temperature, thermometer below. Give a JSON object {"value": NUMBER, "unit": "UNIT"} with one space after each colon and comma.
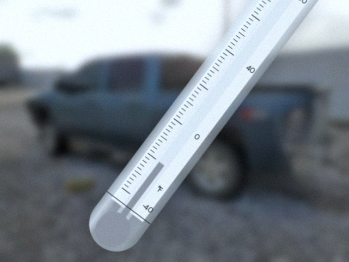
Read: {"value": -20, "unit": "°F"}
